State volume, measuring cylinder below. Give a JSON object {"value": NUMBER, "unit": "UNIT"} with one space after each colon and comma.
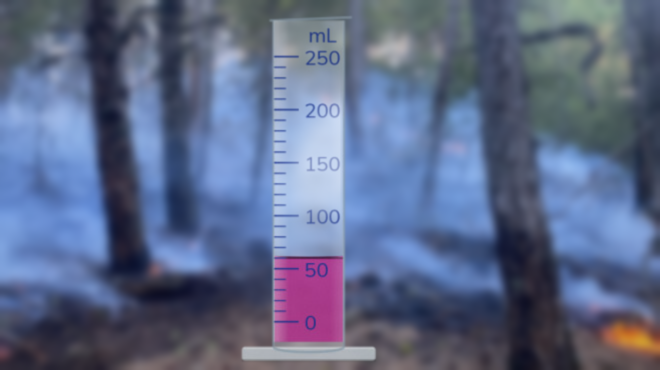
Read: {"value": 60, "unit": "mL"}
